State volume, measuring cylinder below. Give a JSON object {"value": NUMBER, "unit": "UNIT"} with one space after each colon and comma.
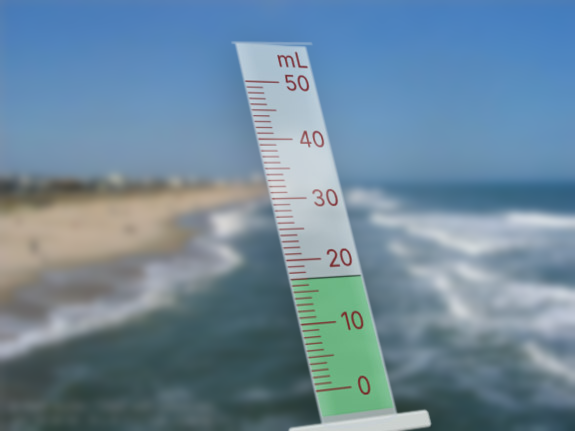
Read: {"value": 17, "unit": "mL"}
